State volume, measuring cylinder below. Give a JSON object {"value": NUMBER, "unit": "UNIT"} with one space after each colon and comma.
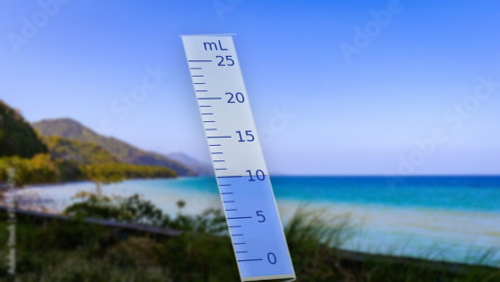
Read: {"value": 10, "unit": "mL"}
